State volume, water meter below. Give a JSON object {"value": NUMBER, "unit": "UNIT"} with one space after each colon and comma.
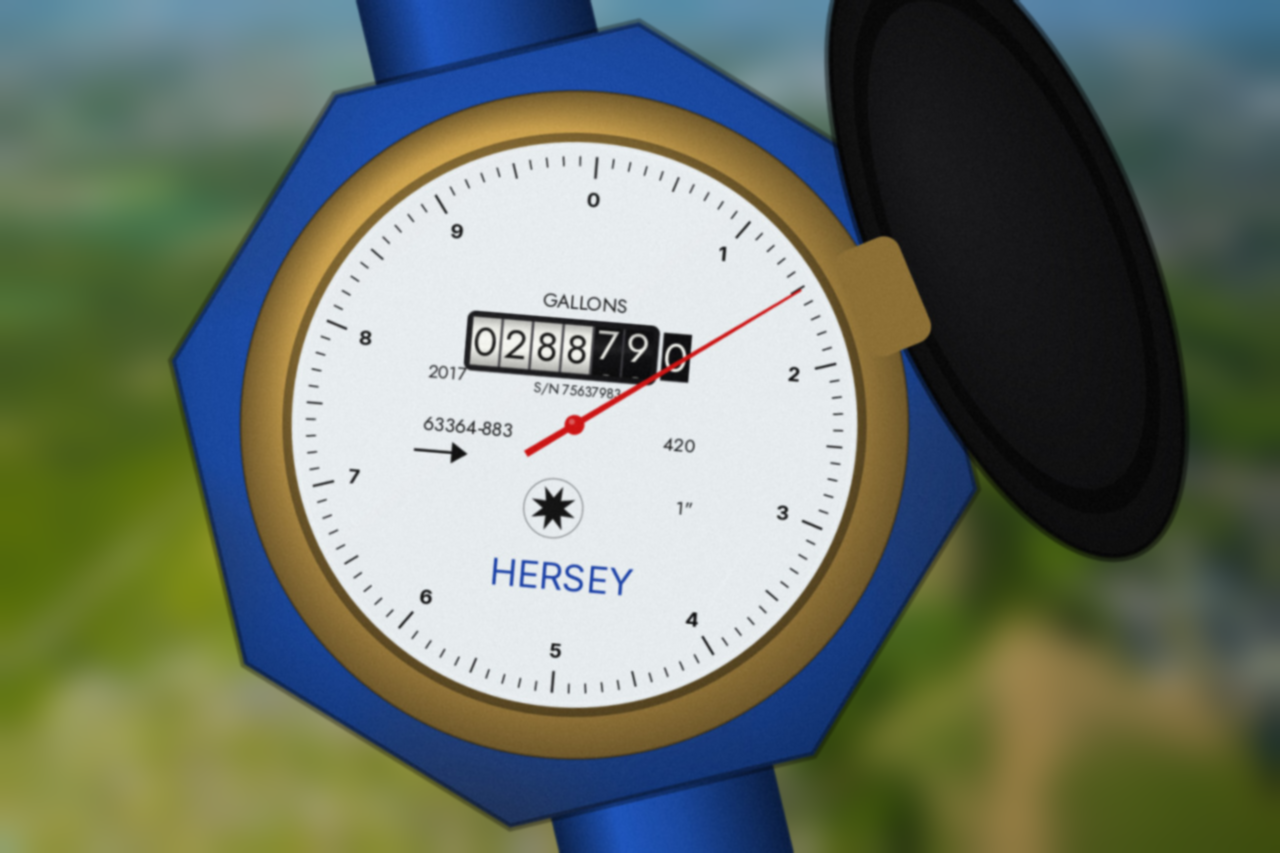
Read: {"value": 288791.5, "unit": "gal"}
